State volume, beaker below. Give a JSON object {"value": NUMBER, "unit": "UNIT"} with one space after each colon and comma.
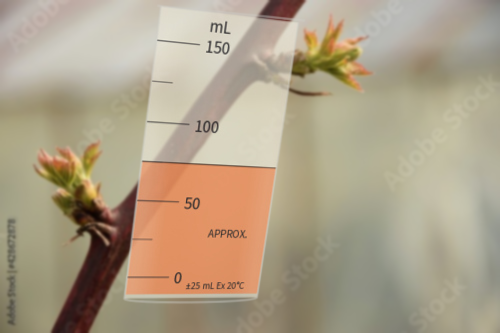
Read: {"value": 75, "unit": "mL"}
